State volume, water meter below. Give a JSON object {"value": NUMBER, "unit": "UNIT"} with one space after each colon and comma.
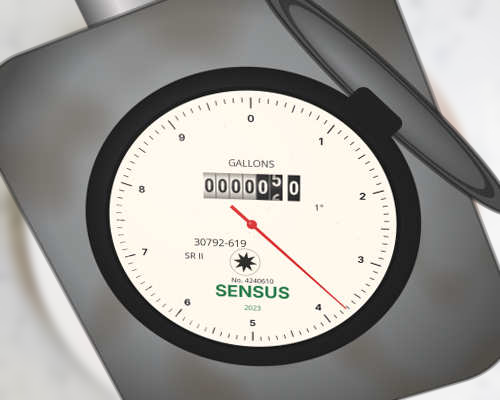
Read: {"value": 53.7, "unit": "gal"}
